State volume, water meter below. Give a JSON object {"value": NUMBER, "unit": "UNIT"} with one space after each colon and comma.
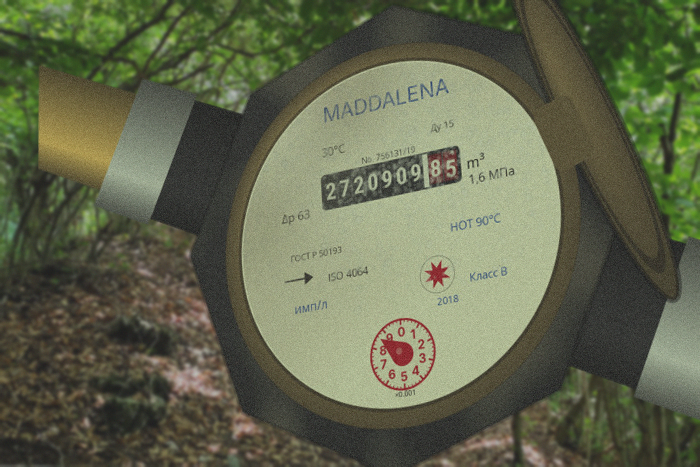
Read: {"value": 2720909.848, "unit": "m³"}
